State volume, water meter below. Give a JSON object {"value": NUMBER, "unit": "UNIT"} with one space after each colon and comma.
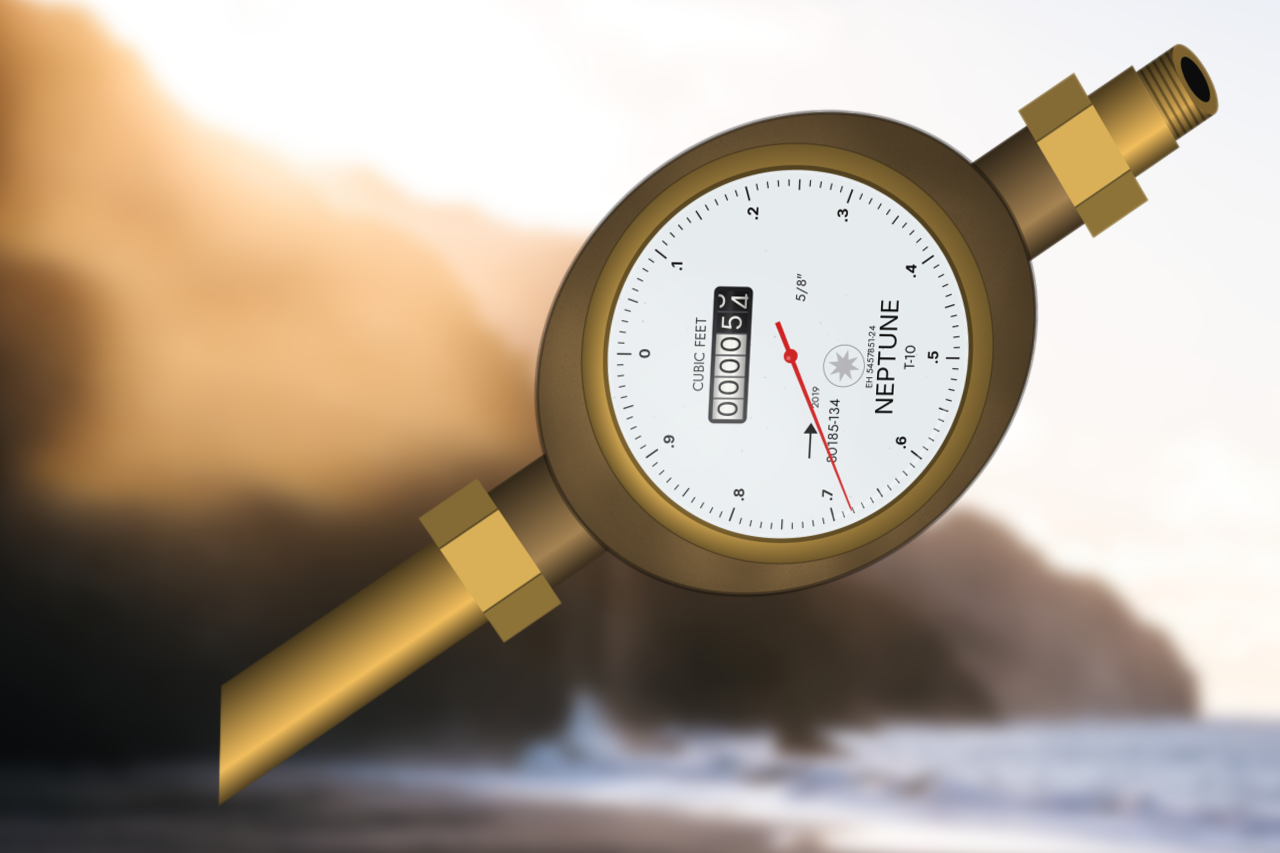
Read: {"value": 53.68, "unit": "ft³"}
